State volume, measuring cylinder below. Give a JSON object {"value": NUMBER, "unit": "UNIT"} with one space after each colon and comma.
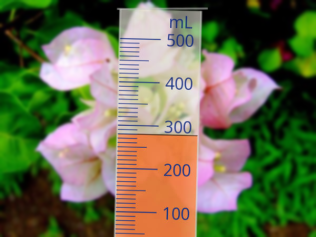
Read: {"value": 280, "unit": "mL"}
